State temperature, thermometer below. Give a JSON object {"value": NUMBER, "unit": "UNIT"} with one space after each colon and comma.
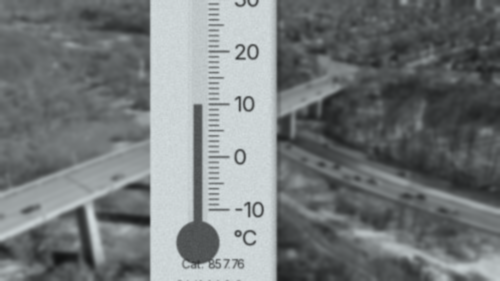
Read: {"value": 10, "unit": "°C"}
